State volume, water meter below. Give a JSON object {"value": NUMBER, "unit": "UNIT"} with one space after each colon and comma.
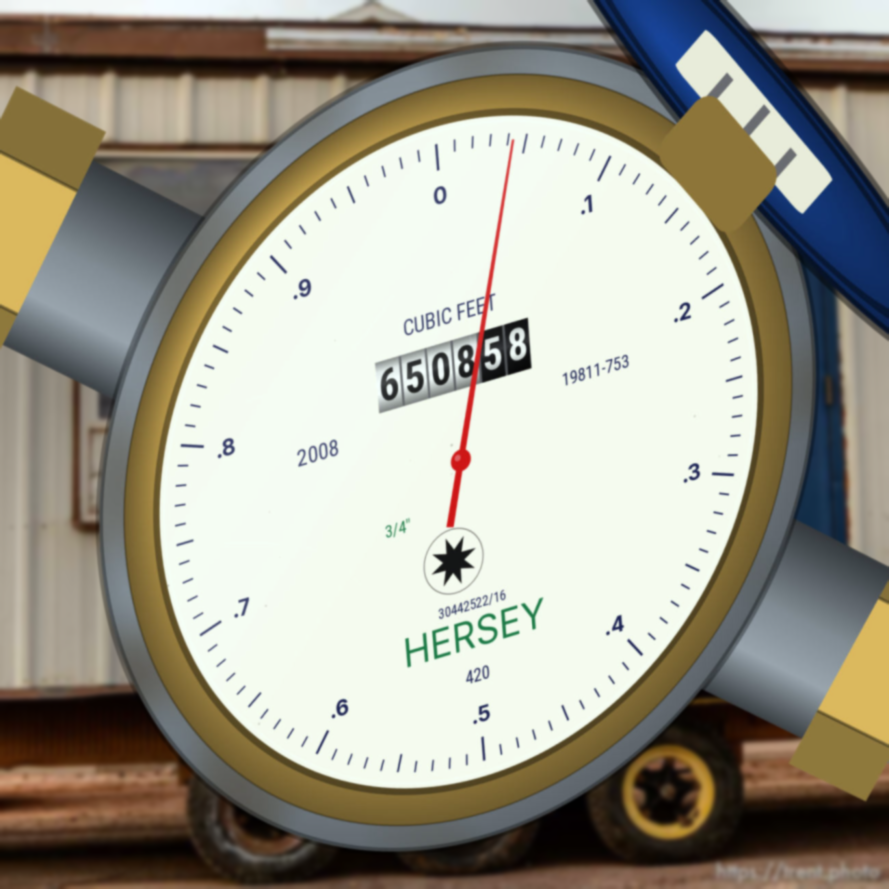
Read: {"value": 650858.04, "unit": "ft³"}
